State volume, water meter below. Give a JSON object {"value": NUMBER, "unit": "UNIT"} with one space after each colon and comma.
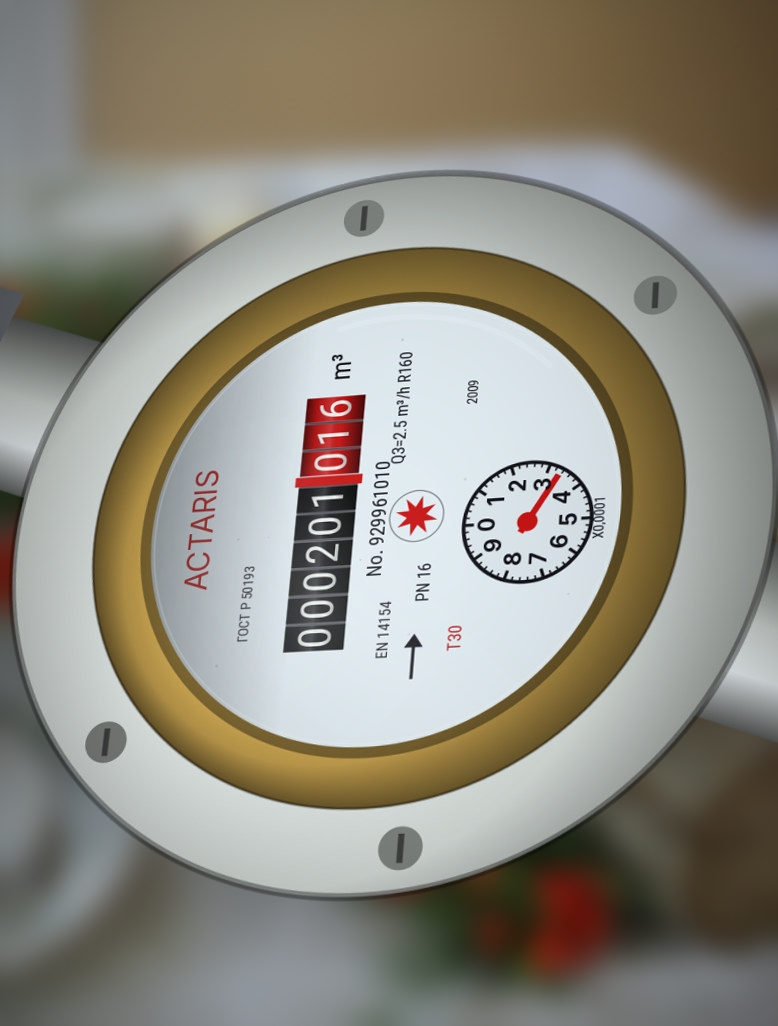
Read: {"value": 201.0163, "unit": "m³"}
